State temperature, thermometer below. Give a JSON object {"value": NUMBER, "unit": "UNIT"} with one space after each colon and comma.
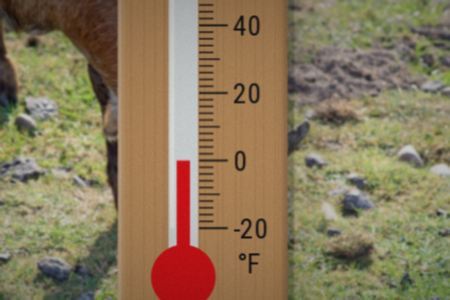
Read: {"value": 0, "unit": "°F"}
